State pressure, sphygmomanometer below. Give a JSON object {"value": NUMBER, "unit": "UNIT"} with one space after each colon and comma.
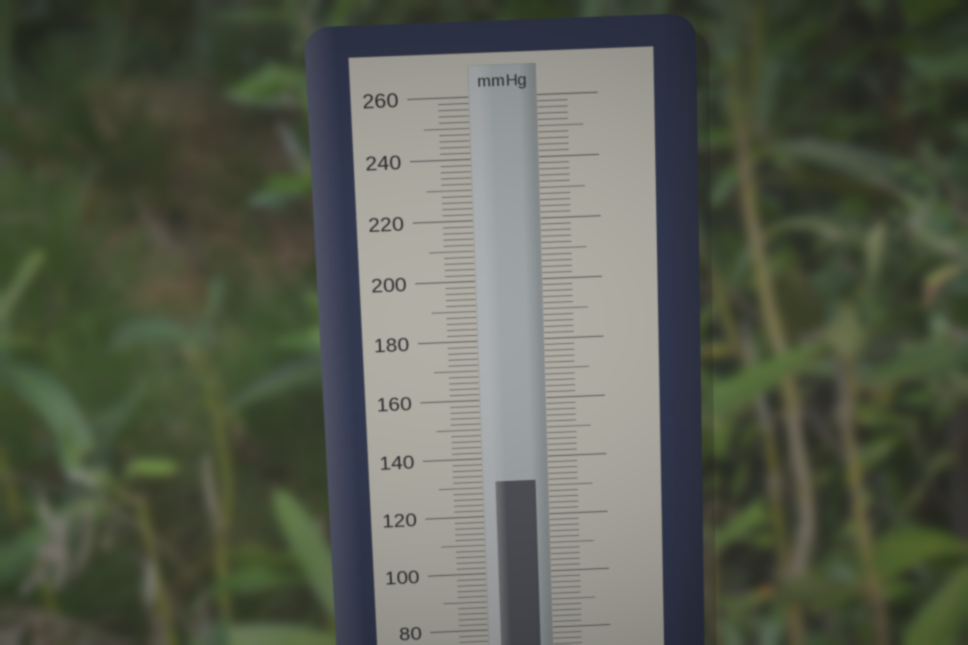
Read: {"value": 132, "unit": "mmHg"}
